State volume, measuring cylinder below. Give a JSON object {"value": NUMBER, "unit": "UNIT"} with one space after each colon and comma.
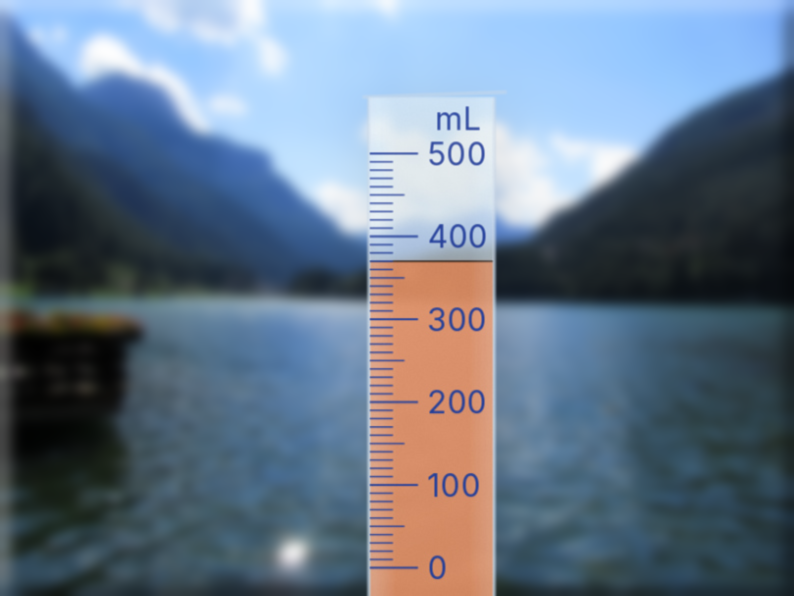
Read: {"value": 370, "unit": "mL"}
